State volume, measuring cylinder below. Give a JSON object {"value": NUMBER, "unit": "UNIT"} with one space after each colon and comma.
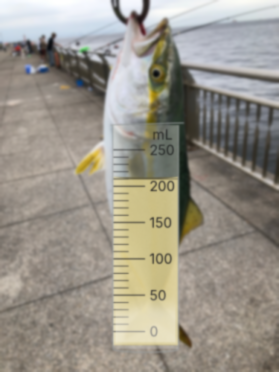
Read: {"value": 210, "unit": "mL"}
